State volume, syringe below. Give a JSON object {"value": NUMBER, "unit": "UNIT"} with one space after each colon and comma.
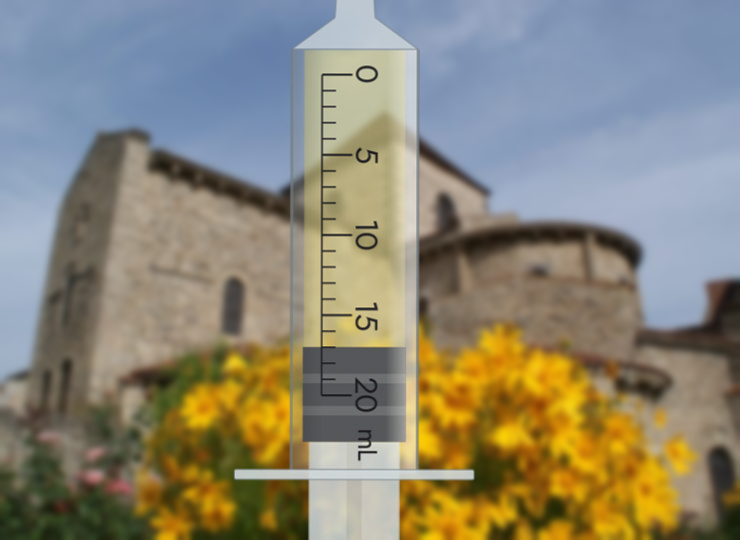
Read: {"value": 17, "unit": "mL"}
